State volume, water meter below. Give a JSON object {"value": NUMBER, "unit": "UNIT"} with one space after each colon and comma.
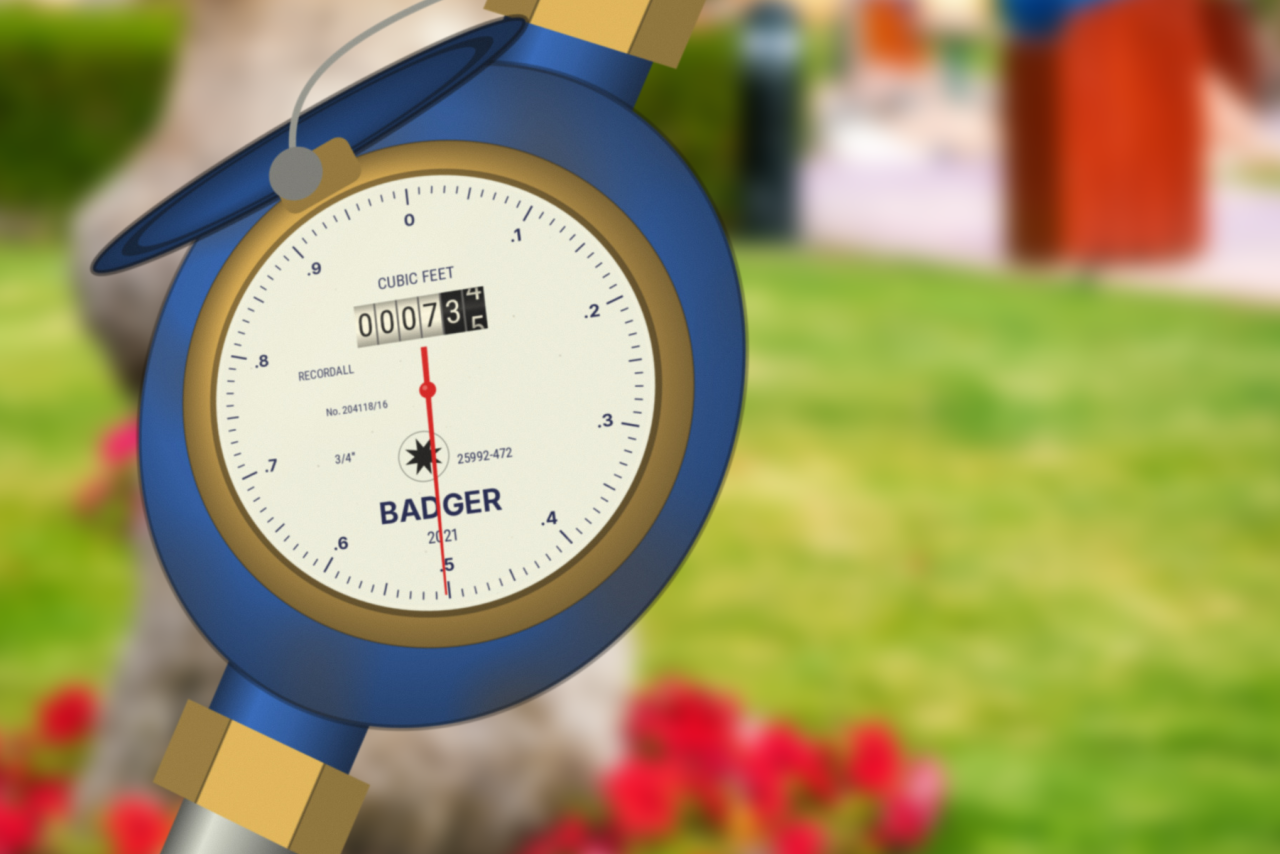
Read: {"value": 734.50, "unit": "ft³"}
